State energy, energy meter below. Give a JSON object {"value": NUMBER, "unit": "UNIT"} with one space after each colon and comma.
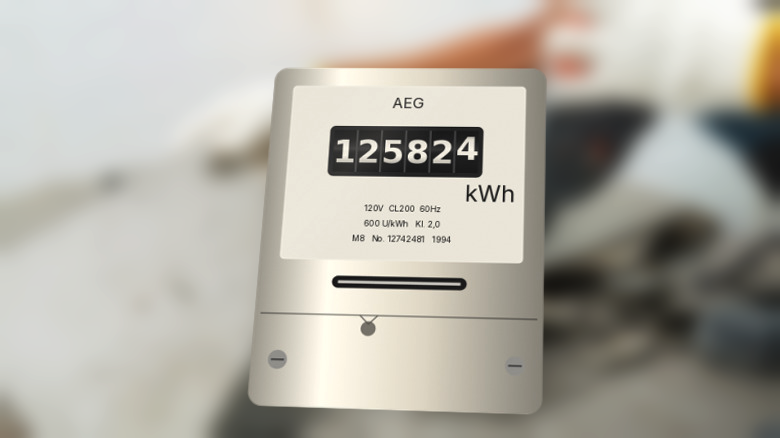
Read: {"value": 125824, "unit": "kWh"}
